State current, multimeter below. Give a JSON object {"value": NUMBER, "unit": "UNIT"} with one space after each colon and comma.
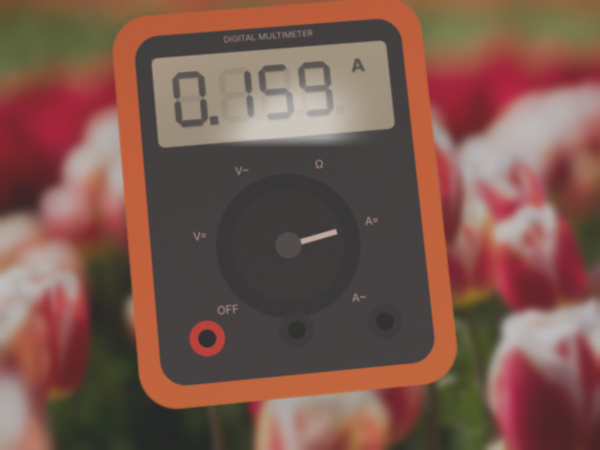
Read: {"value": 0.159, "unit": "A"}
